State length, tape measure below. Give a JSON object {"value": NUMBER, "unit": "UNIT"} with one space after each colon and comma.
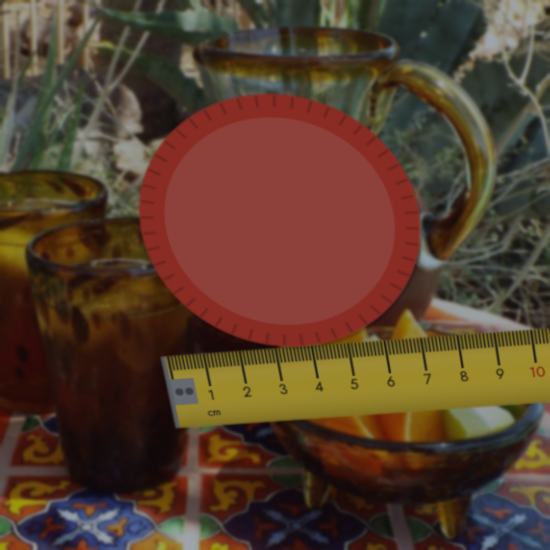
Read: {"value": 7.5, "unit": "cm"}
